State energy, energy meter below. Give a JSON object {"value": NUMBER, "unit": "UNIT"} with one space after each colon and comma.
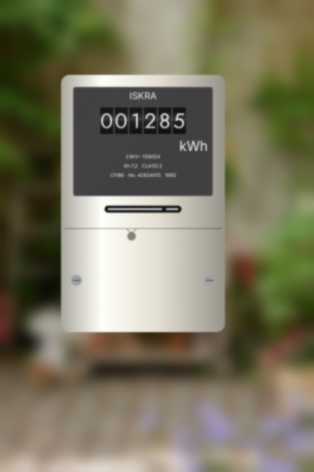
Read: {"value": 1285, "unit": "kWh"}
